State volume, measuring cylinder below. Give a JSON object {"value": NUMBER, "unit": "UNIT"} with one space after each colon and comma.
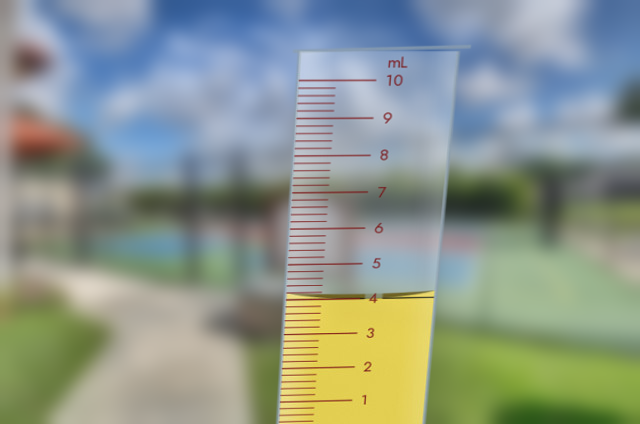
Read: {"value": 4, "unit": "mL"}
